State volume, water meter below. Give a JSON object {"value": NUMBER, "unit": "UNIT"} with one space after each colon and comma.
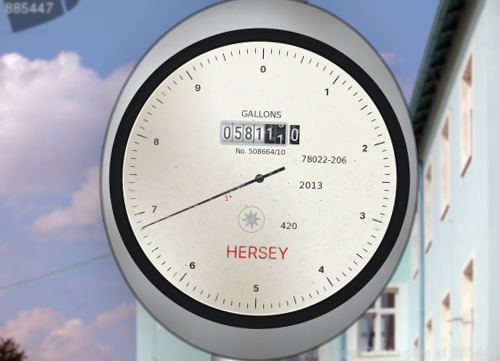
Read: {"value": 581106.8, "unit": "gal"}
